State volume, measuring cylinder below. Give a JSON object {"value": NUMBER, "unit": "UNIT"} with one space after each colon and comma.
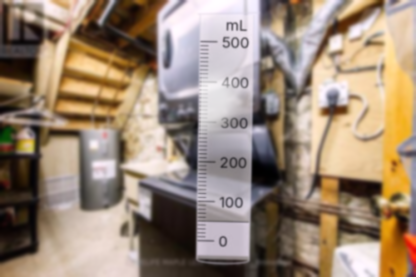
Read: {"value": 50, "unit": "mL"}
